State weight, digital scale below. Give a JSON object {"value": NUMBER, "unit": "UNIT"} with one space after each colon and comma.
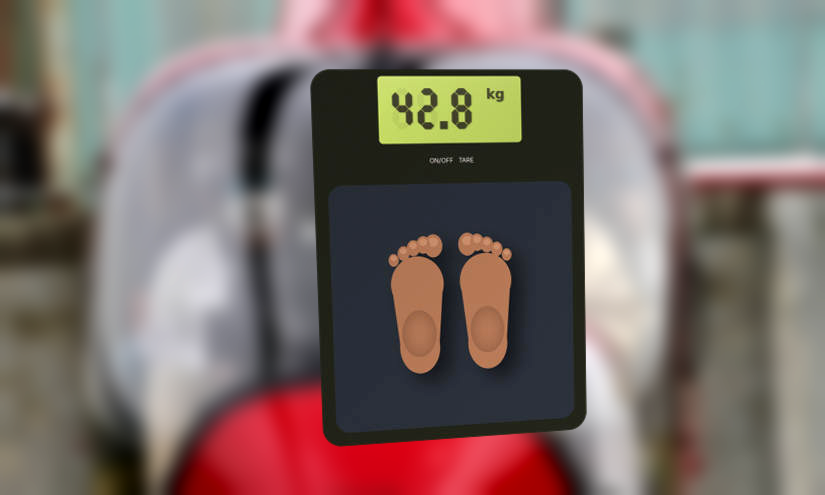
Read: {"value": 42.8, "unit": "kg"}
